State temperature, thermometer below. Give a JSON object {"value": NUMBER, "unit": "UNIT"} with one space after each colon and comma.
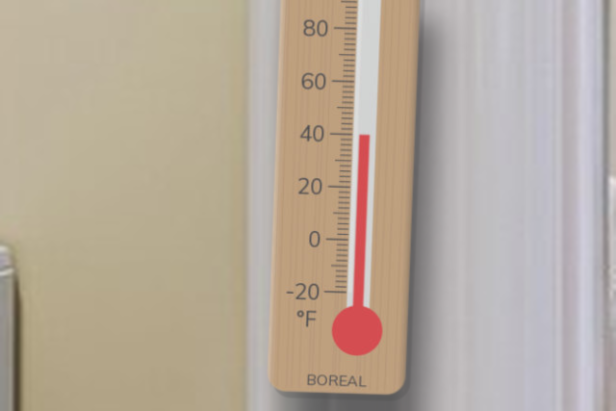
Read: {"value": 40, "unit": "°F"}
